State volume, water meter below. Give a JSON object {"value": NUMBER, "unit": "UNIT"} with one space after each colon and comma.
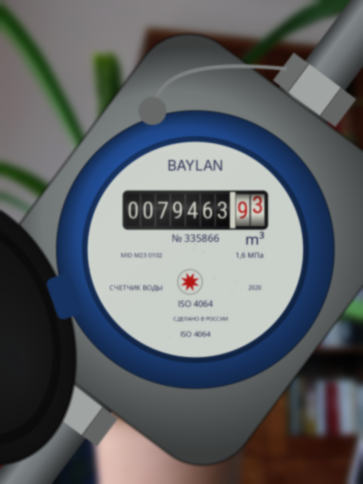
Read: {"value": 79463.93, "unit": "m³"}
